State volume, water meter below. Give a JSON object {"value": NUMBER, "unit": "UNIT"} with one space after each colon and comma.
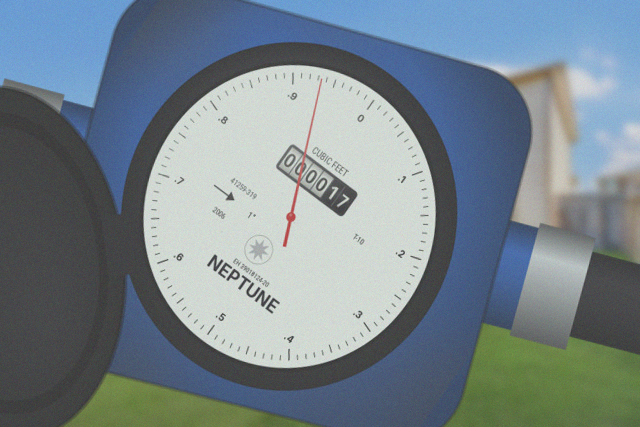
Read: {"value": 16.93, "unit": "ft³"}
